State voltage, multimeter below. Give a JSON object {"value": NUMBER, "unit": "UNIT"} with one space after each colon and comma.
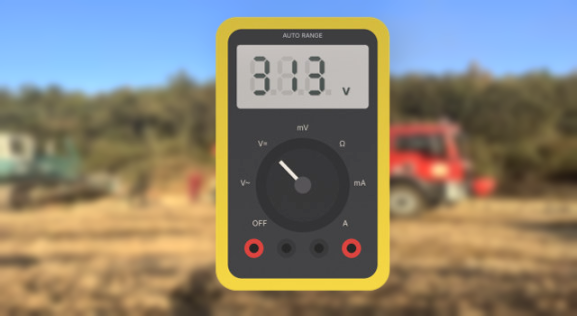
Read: {"value": 313, "unit": "V"}
